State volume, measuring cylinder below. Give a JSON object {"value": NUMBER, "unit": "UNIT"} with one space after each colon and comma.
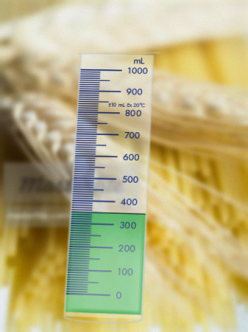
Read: {"value": 350, "unit": "mL"}
